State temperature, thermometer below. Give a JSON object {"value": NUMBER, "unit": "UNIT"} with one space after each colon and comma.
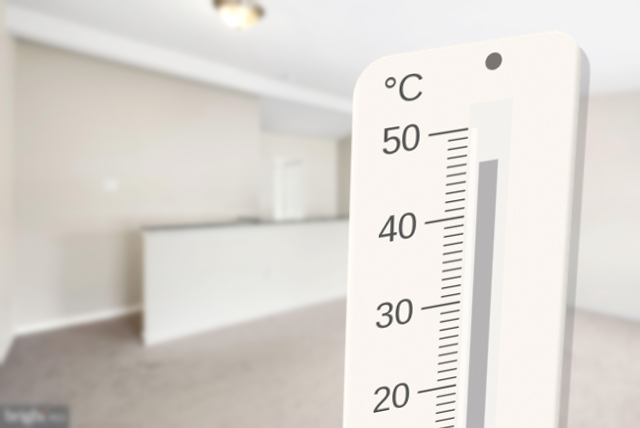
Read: {"value": 46, "unit": "°C"}
